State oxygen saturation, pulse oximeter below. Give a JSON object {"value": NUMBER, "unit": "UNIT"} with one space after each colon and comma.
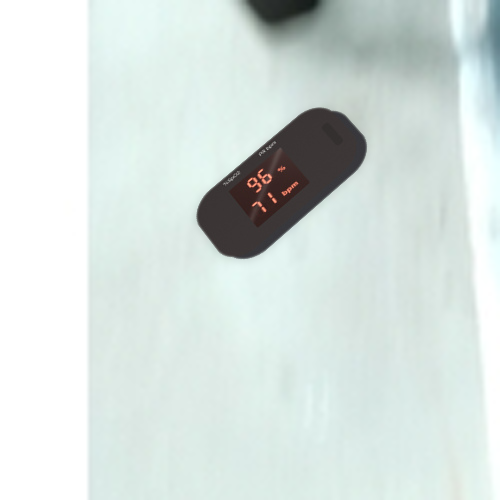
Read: {"value": 96, "unit": "%"}
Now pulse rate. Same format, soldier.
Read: {"value": 71, "unit": "bpm"}
